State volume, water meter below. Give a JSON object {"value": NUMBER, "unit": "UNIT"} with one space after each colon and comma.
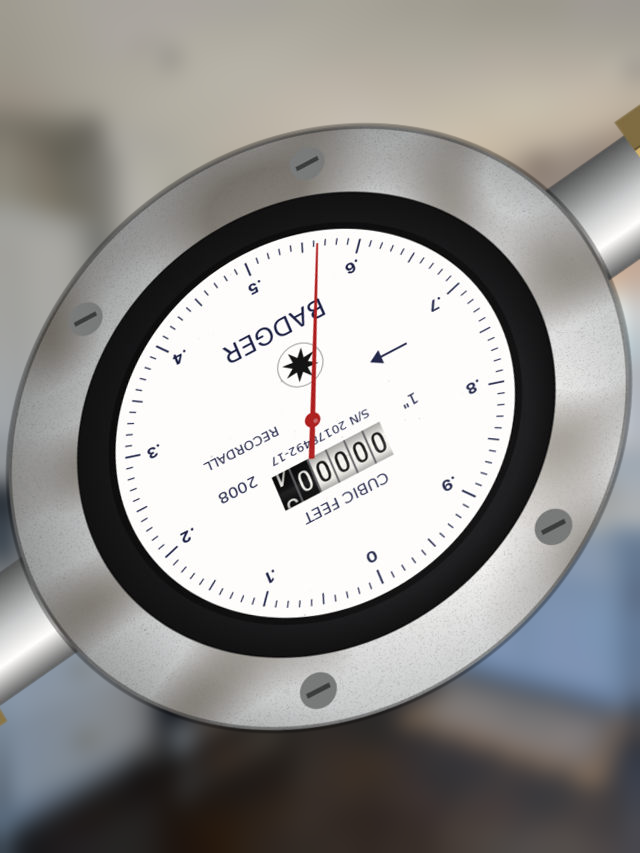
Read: {"value": 3.56, "unit": "ft³"}
